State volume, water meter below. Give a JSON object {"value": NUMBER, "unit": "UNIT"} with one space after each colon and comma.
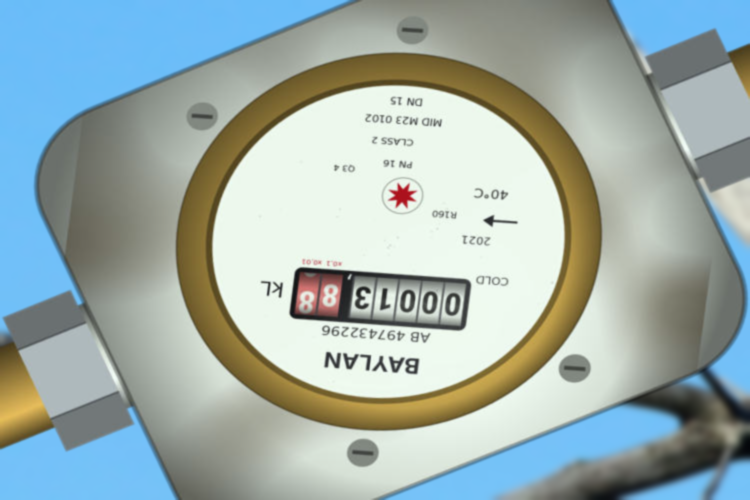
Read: {"value": 13.88, "unit": "kL"}
